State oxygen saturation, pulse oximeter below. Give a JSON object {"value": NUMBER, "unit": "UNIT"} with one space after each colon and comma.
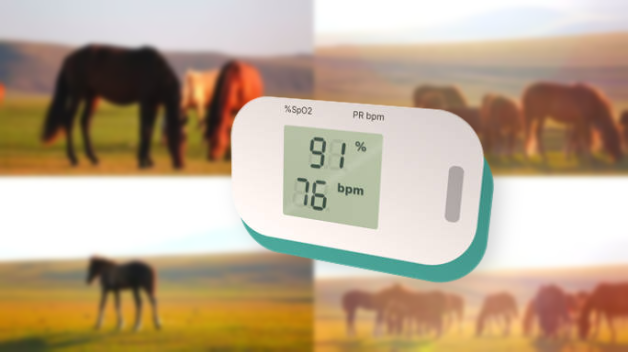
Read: {"value": 91, "unit": "%"}
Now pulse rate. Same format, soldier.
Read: {"value": 76, "unit": "bpm"}
